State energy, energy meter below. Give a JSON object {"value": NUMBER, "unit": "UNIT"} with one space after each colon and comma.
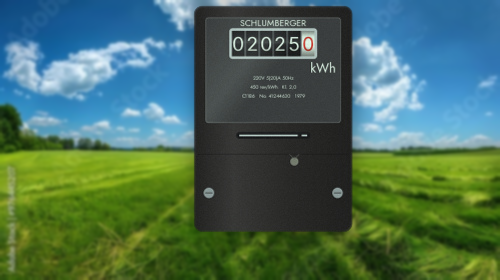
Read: {"value": 2025.0, "unit": "kWh"}
